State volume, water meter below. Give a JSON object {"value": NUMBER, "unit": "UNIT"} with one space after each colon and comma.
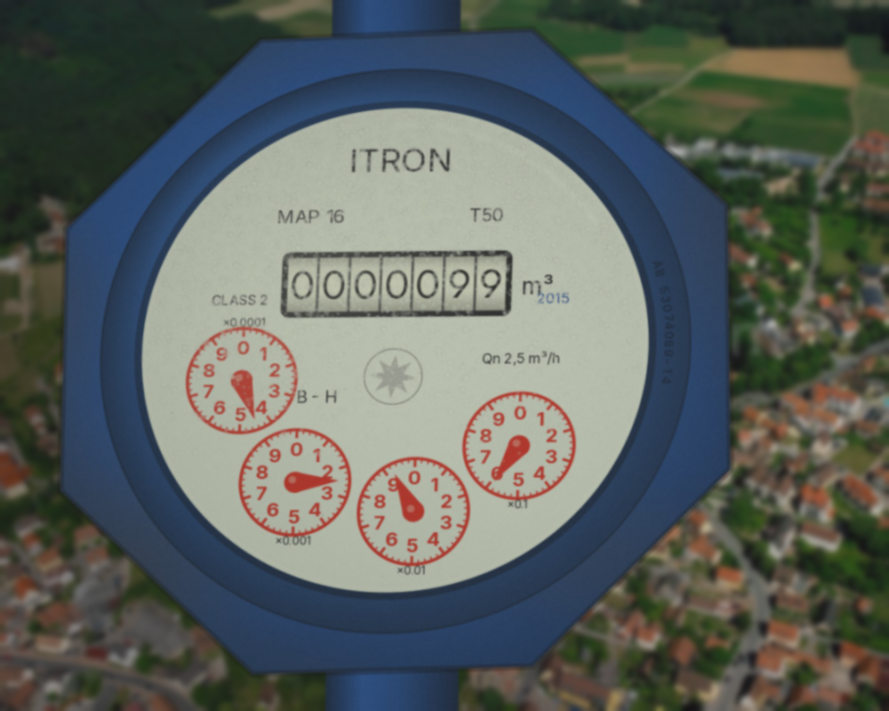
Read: {"value": 99.5924, "unit": "m³"}
